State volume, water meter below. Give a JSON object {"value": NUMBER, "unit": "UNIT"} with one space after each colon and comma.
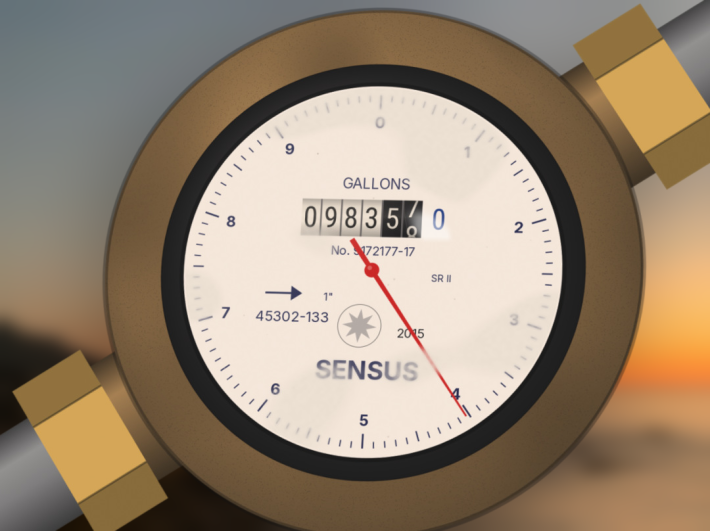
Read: {"value": 983574.0, "unit": "gal"}
